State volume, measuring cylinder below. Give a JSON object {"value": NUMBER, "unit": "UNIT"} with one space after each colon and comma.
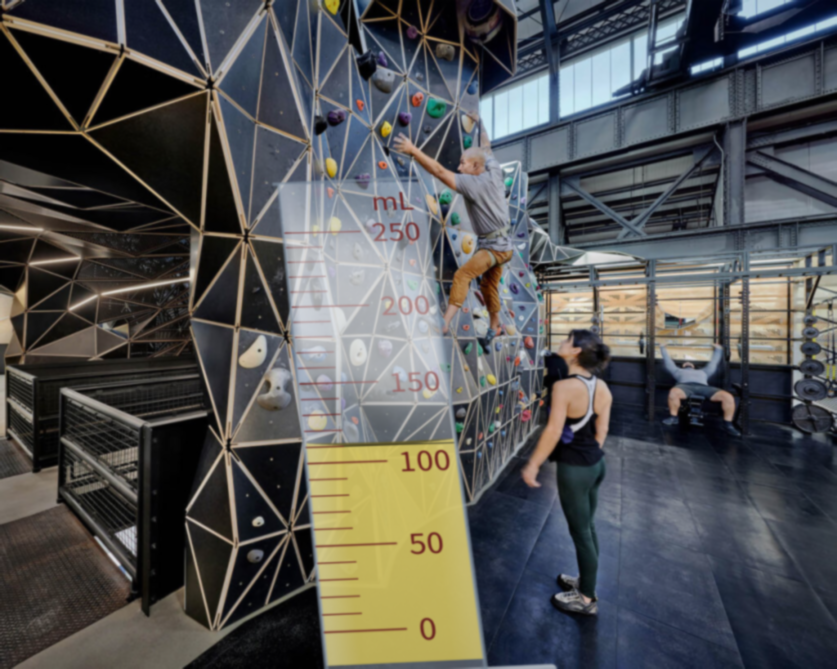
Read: {"value": 110, "unit": "mL"}
